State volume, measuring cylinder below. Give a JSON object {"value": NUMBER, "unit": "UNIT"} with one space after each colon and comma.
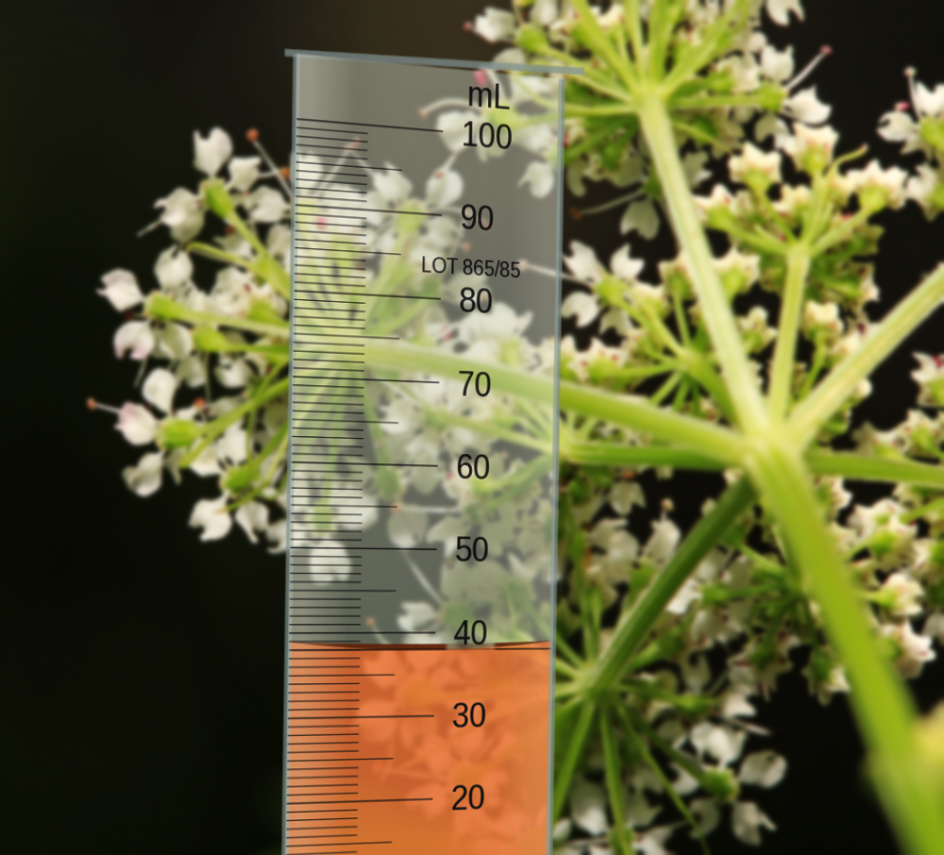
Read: {"value": 38, "unit": "mL"}
